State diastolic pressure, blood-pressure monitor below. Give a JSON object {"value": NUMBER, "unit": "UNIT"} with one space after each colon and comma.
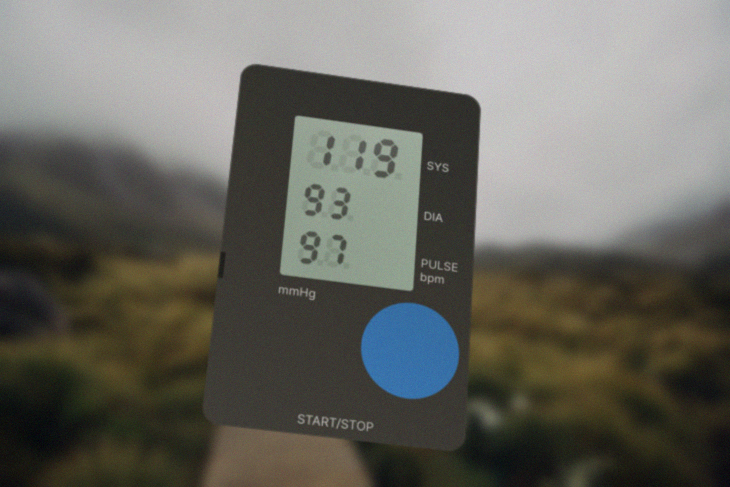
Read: {"value": 93, "unit": "mmHg"}
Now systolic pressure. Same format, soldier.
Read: {"value": 119, "unit": "mmHg"}
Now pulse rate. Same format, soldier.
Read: {"value": 97, "unit": "bpm"}
